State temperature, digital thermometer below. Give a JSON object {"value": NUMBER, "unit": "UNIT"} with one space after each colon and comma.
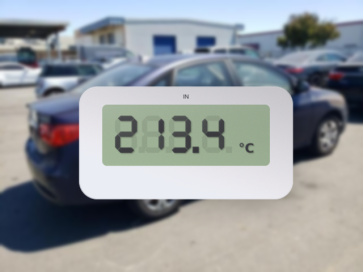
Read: {"value": 213.4, "unit": "°C"}
